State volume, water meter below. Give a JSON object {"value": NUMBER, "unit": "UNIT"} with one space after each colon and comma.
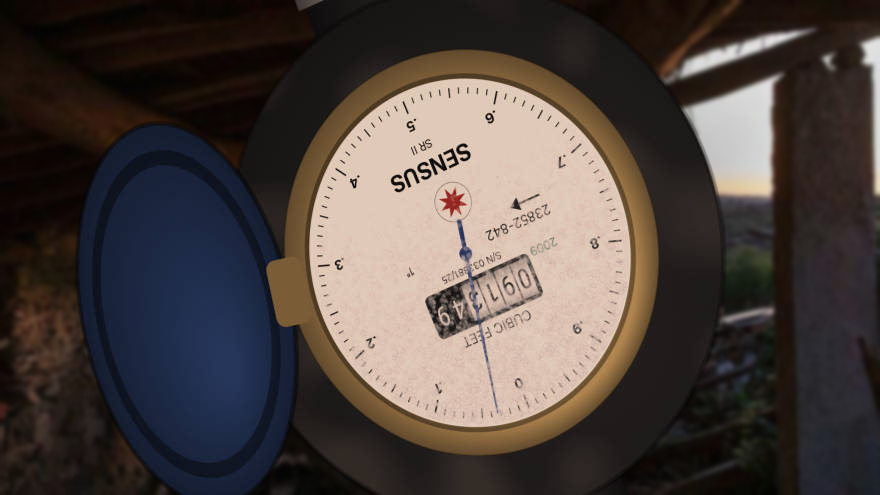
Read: {"value": 91349.03, "unit": "ft³"}
